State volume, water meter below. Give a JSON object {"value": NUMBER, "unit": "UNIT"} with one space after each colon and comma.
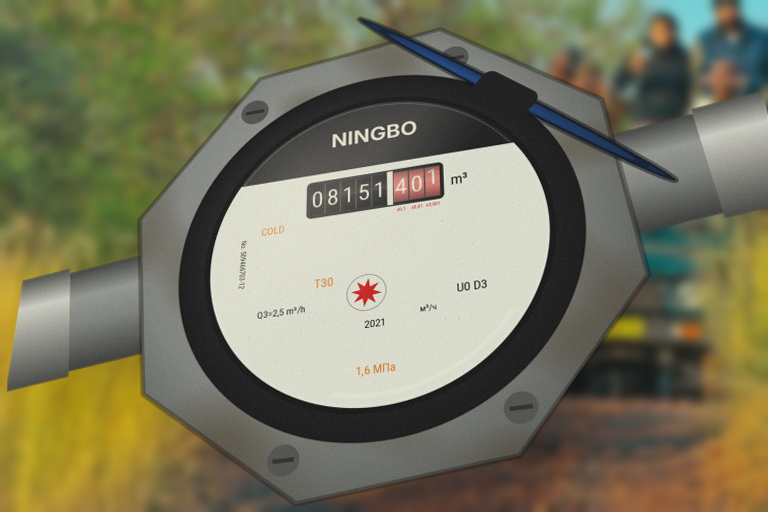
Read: {"value": 8151.401, "unit": "m³"}
